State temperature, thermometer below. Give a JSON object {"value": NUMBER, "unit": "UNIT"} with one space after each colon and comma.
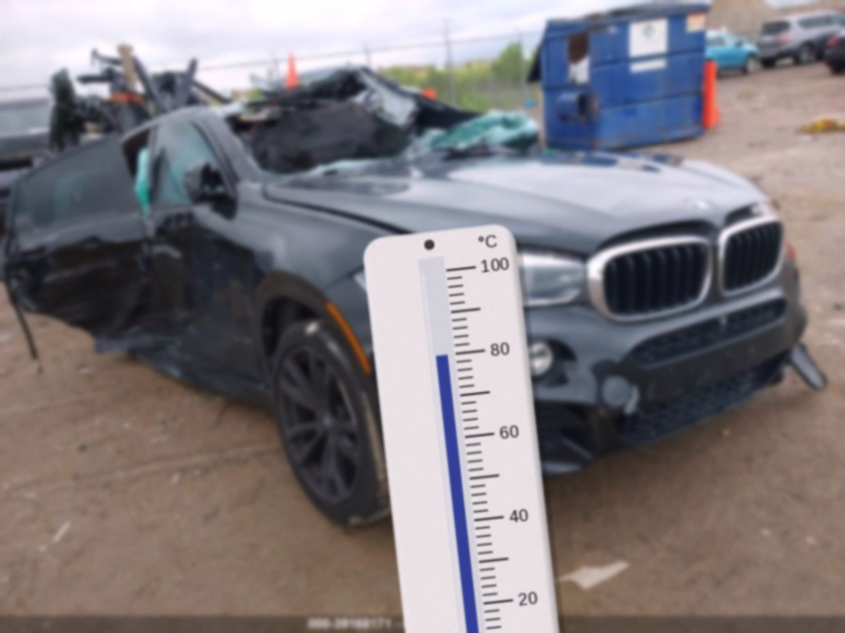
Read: {"value": 80, "unit": "°C"}
